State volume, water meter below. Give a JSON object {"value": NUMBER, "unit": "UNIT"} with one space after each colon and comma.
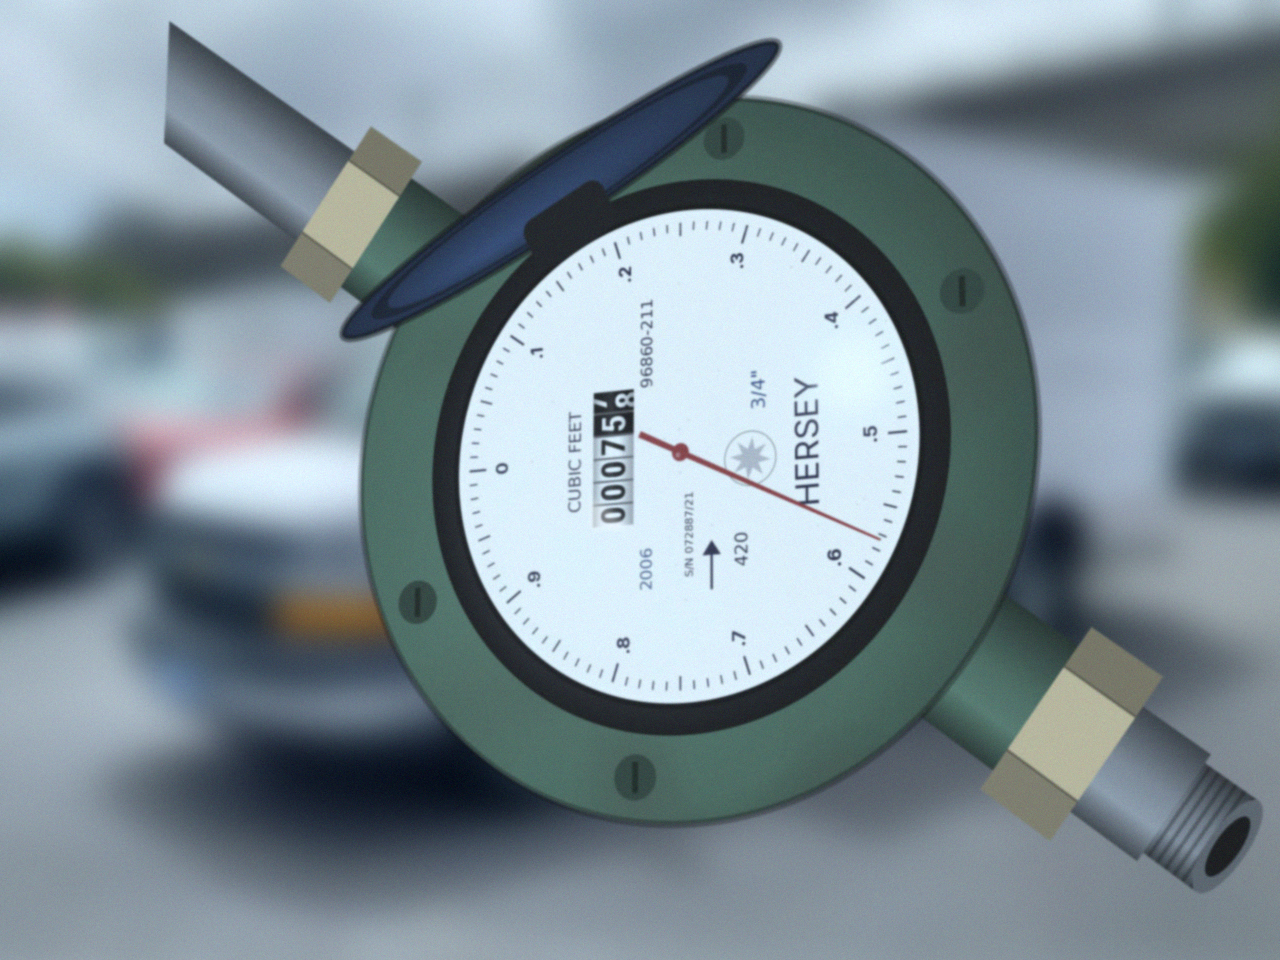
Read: {"value": 757.57, "unit": "ft³"}
